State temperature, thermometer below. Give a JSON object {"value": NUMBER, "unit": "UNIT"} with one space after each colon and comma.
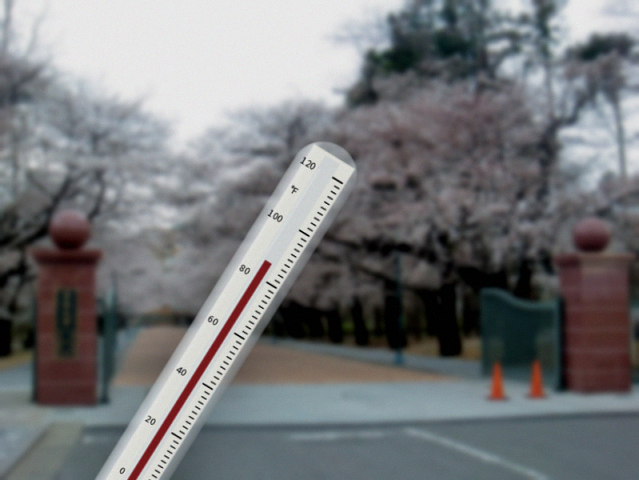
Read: {"value": 86, "unit": "°F"}
